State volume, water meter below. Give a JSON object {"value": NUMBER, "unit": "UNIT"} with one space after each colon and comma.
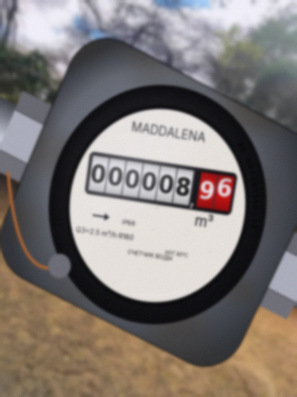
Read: {"value": 8.96, "unit": "m³"}
